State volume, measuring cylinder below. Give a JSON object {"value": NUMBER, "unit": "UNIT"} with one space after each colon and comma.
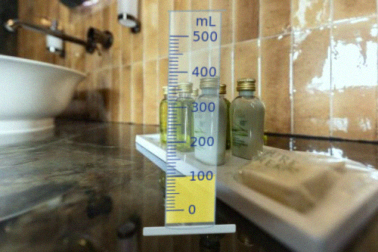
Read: {"value": 100, "unit": "mL"}
